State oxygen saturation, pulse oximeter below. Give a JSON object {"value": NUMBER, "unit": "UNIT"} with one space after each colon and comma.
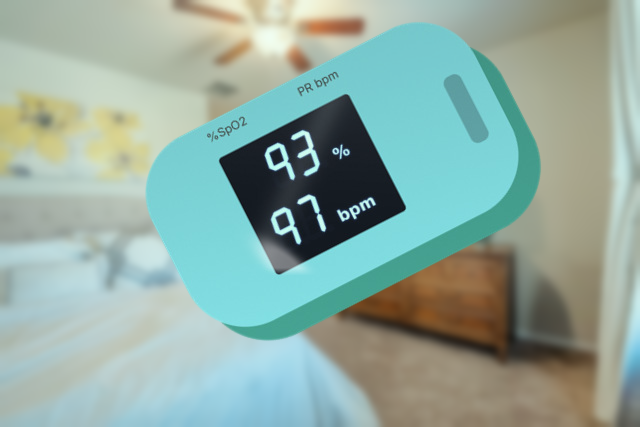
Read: {"value": 93, "unit": "%"}
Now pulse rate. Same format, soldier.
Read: {"value": 97, "unit": "bpm"}
